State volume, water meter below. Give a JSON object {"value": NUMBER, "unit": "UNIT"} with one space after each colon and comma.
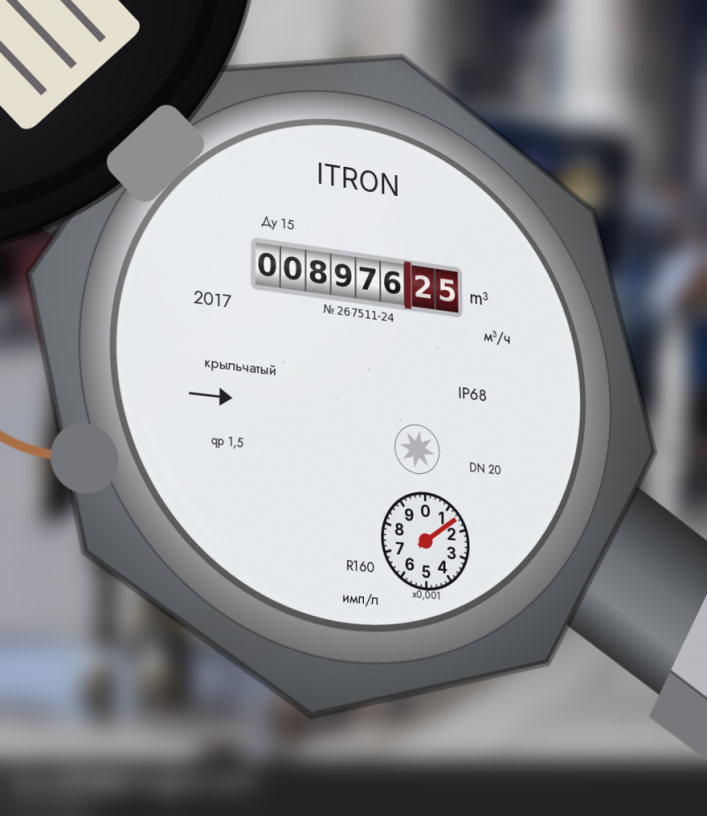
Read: {"value": 8976.251, "unit": "m³"}
